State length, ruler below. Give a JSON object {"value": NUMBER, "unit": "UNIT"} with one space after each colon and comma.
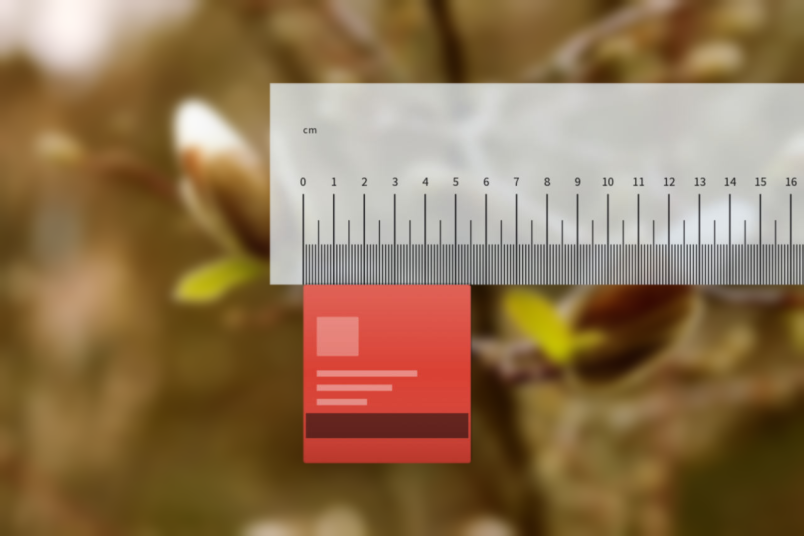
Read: {"value": 5.5, "unit": "cm"}
